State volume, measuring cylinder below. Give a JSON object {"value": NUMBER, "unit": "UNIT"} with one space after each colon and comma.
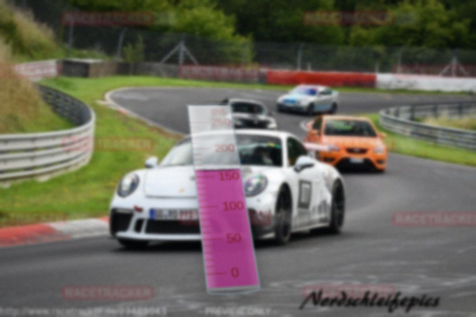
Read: {"value": 160, "unit": "mL"}
